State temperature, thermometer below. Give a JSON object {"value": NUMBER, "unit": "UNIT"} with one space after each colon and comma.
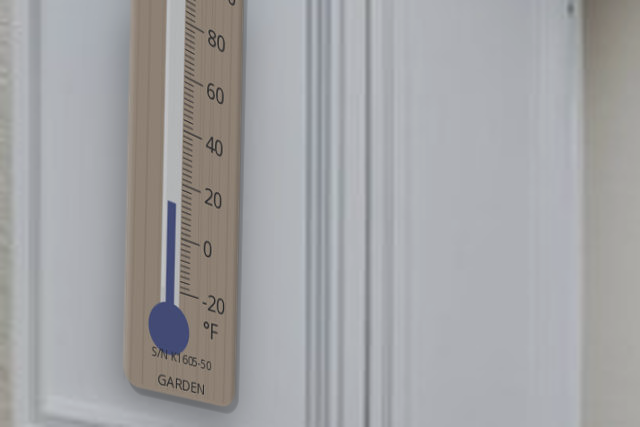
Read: {"value": 12, "unit": "°F"}
